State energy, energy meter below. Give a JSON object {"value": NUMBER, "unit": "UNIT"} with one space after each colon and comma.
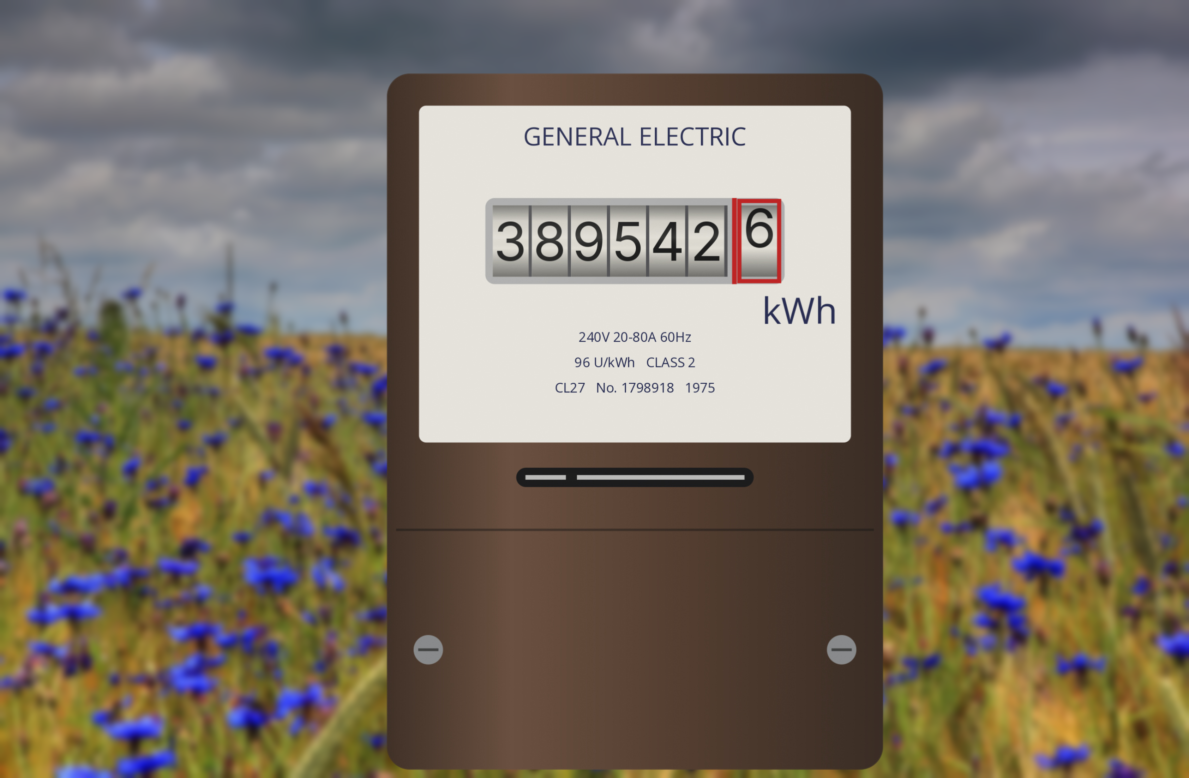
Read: {"value": 389542.6, "unit": "kWh"}
